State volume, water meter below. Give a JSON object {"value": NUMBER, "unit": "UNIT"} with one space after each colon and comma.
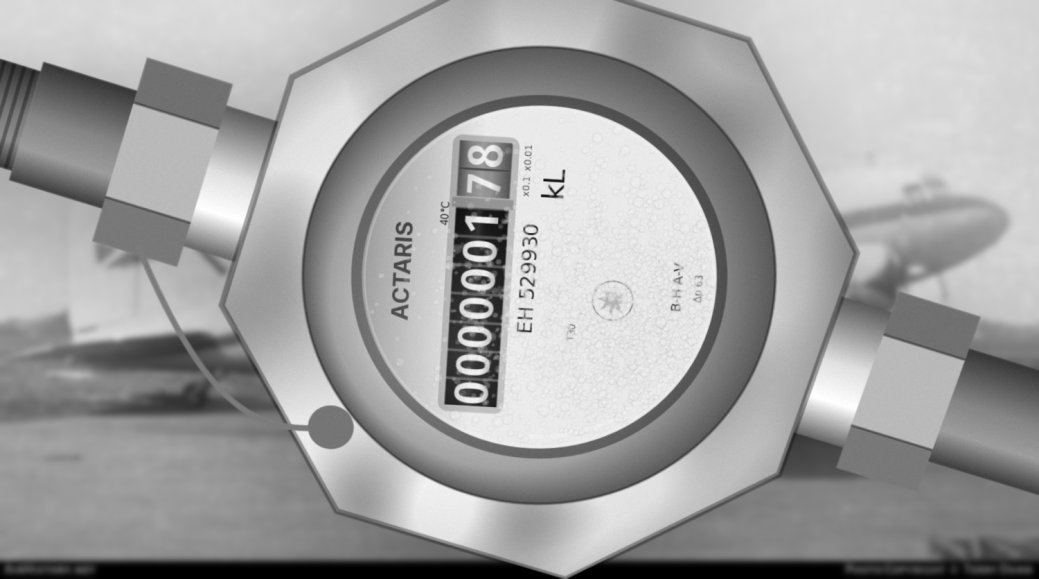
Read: {"value": 1.78, "unit": "kL"}
